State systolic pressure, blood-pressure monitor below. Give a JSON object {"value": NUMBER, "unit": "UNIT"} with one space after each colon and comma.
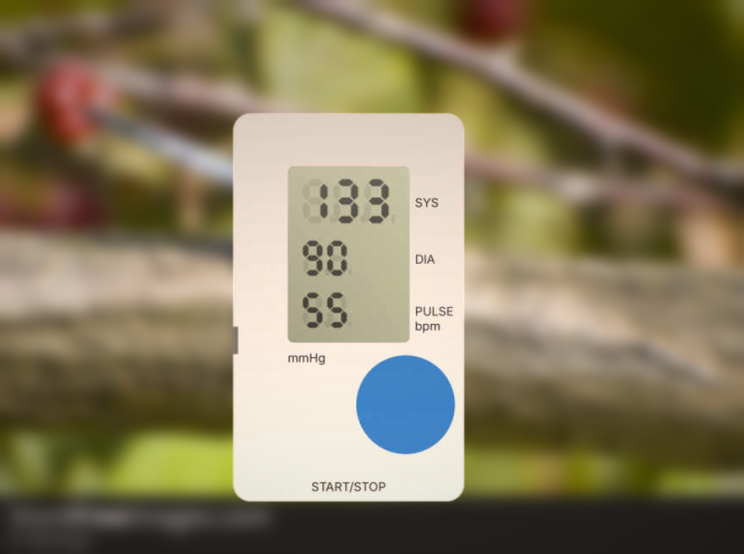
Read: {"value": 133, "unit": "mmHg"}
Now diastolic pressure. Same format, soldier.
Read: {"value": 90, "unit": "mmHg"}
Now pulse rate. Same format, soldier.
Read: {"value": 55, "unit": "bpm"}
